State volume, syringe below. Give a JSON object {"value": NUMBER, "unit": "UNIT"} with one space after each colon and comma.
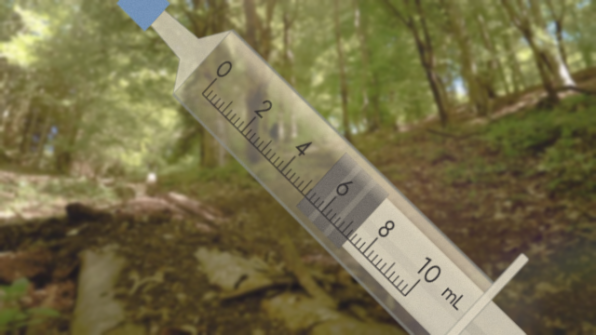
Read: {"value": 5.2, "unit": "mL"}
